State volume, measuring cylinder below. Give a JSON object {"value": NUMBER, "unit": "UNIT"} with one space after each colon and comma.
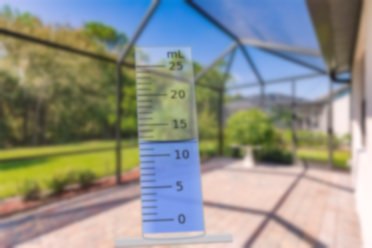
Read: {"value": 12, "unit": "mL"}
